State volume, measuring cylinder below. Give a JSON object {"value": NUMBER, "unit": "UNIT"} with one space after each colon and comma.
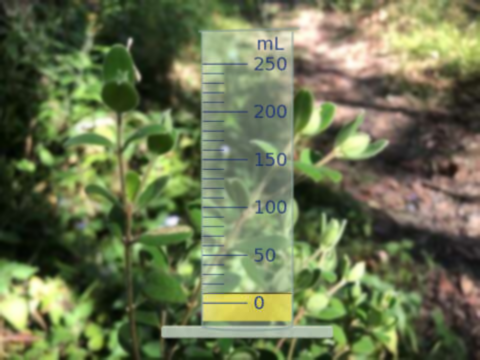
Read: {"value": 10, "unit": "mL"}
